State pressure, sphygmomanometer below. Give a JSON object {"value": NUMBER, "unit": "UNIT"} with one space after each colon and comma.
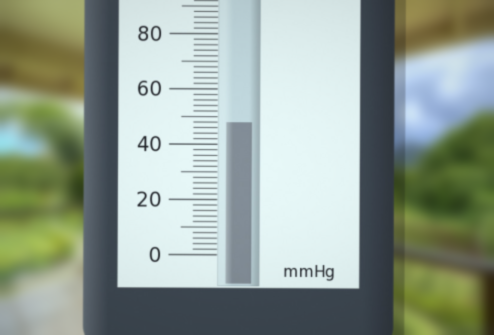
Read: {"value": 48, "unit": "mmHg"}
